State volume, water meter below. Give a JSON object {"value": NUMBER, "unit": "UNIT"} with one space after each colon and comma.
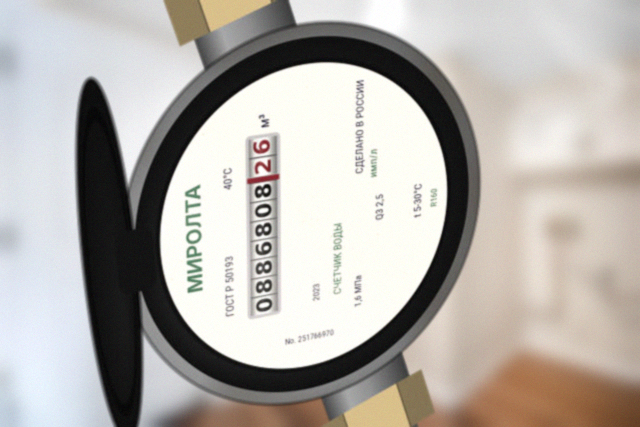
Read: {"value": 886808.26, "unit": "m³"}
